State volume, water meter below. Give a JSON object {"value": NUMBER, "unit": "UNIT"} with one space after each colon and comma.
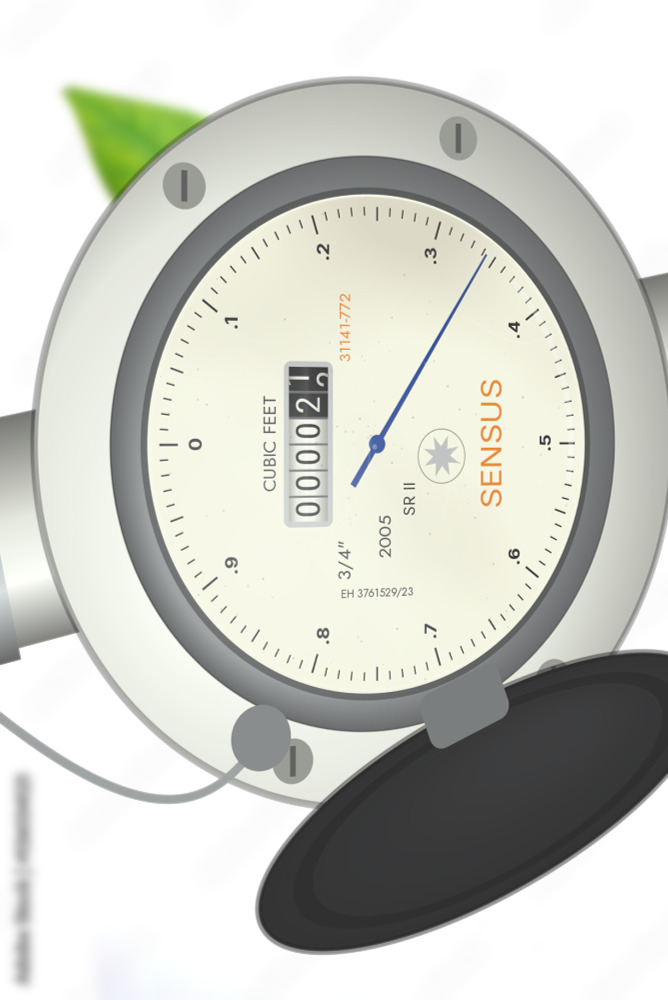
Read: {"value": 21.34, "unit": "ft³"}
